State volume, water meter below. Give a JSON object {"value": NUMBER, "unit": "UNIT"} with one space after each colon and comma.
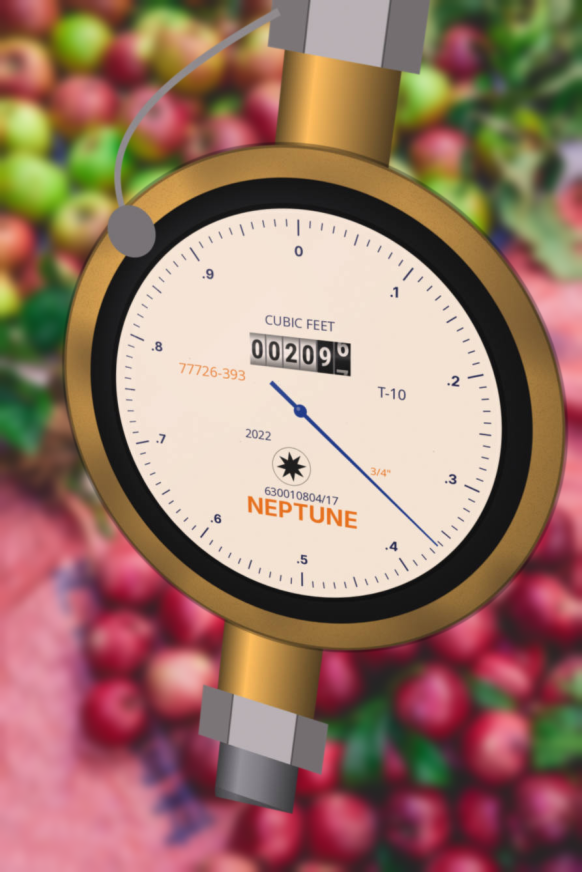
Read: {"value": 2096.36, "unit": "ft³"}
